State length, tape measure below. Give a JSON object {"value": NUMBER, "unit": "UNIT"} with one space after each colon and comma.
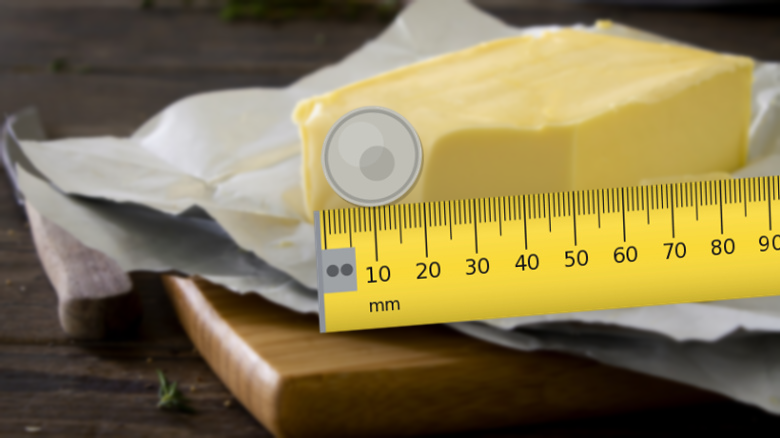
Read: {"value": 20, "unit": "mm"}
